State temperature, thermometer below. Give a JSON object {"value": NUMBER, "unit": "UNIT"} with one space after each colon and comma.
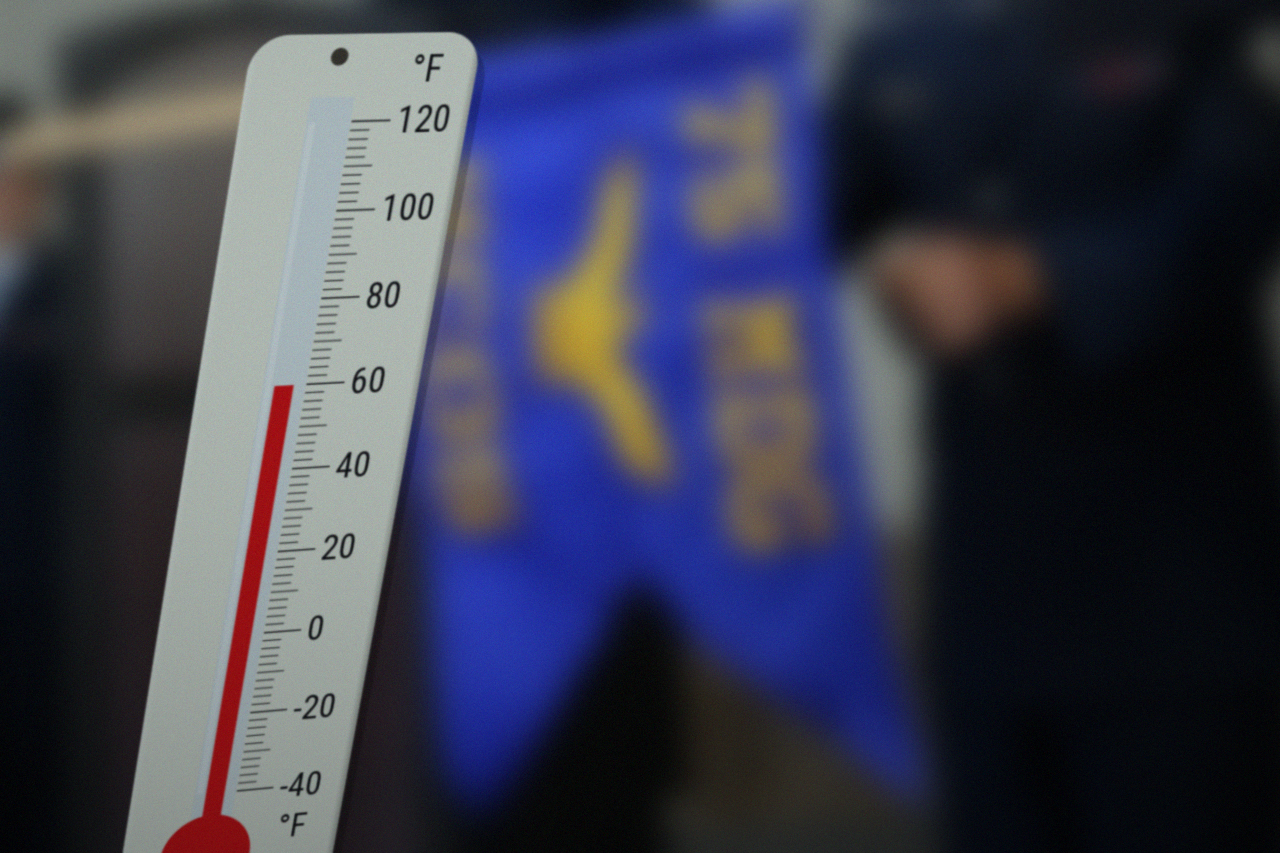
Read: {"value": 60, "unit": "°F"}
